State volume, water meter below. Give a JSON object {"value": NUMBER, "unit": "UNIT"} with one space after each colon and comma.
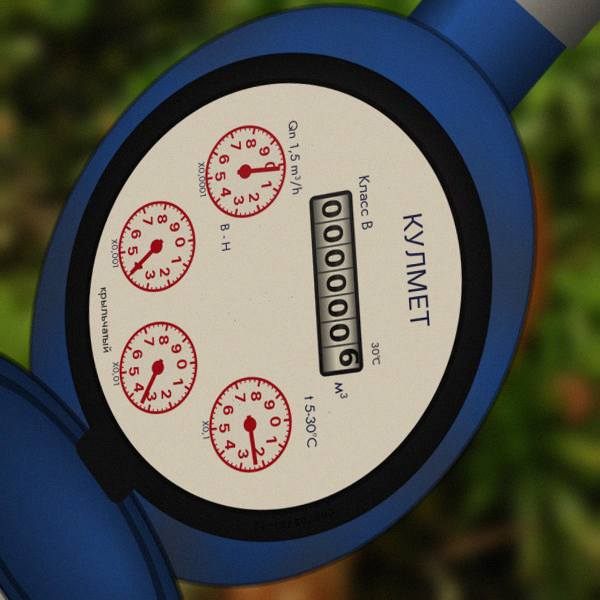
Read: {"value": 6.2340, "unit": "m³"}
